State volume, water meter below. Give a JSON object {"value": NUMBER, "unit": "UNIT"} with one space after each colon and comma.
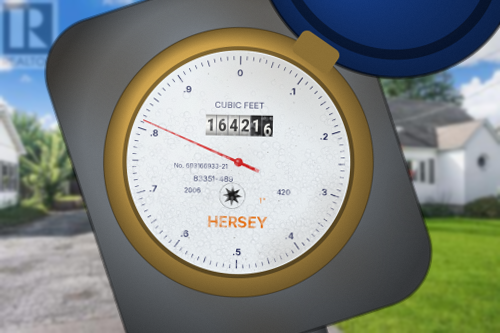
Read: {"value": 164215.81, "unit": "ft³"}
